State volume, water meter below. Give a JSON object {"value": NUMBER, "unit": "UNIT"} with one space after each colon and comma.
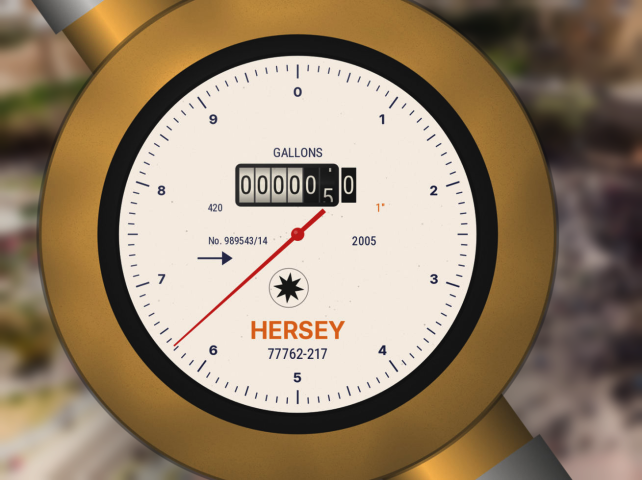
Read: {"value": 46.3, "unit": "gal"}
